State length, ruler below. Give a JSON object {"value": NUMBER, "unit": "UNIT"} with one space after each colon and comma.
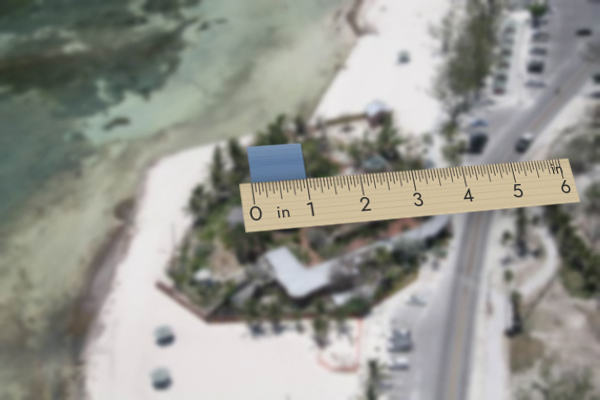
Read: {"value": 1, "unit": "in"}
